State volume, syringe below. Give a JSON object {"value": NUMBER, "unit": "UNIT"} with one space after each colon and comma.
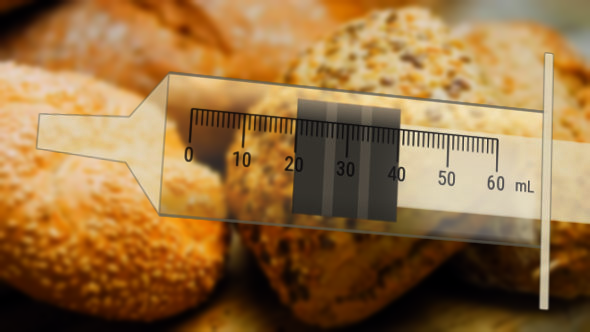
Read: {"value": 20, "unit": "mL"}
